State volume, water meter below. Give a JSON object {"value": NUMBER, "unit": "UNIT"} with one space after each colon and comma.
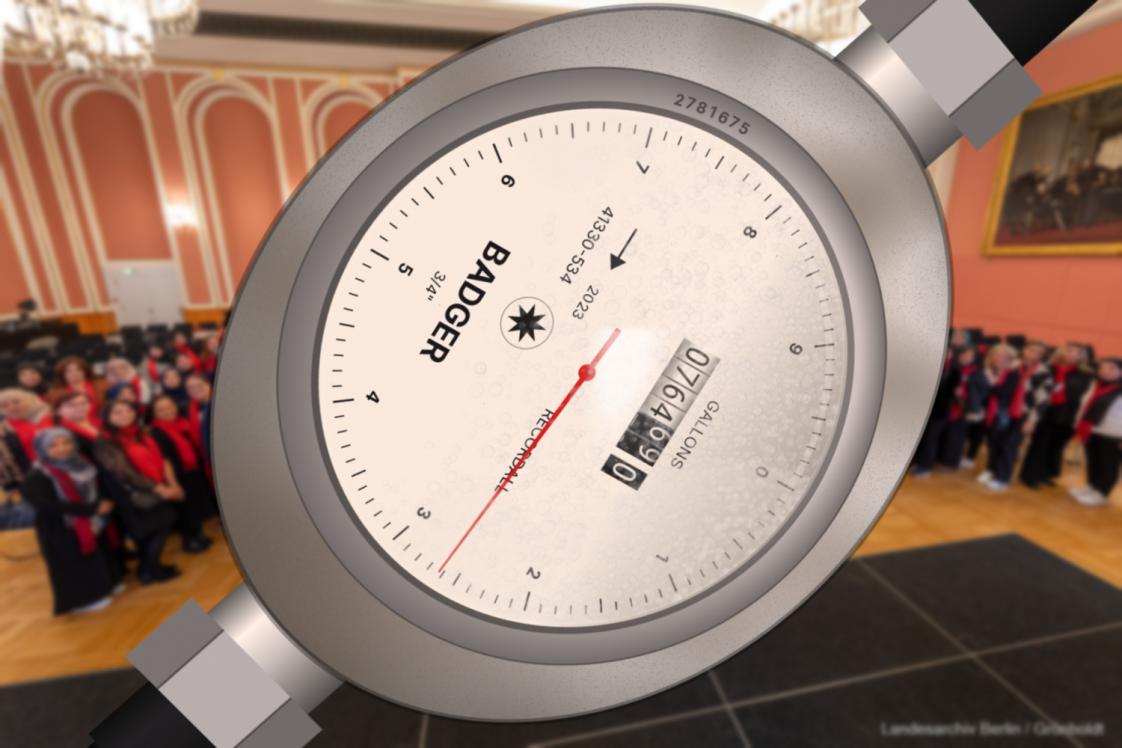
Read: {"value": 764692.6, "unit": "gal"}
